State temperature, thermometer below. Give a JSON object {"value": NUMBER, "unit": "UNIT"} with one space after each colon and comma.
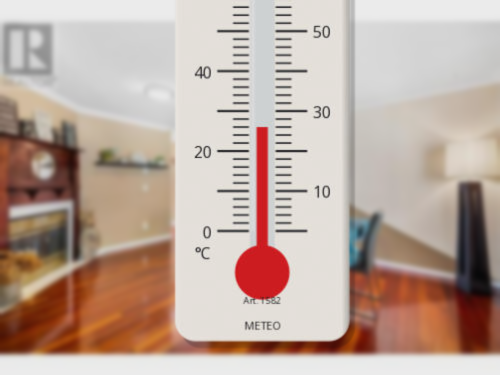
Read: {"value": 26, "unit": "°C"}
